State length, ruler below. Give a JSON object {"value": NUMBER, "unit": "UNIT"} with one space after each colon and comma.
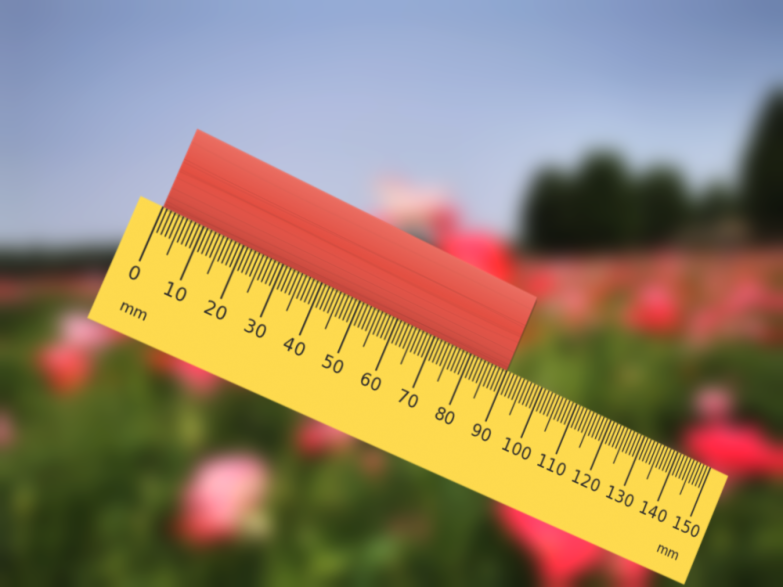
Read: {"value": 90, "unit": "mm"}
